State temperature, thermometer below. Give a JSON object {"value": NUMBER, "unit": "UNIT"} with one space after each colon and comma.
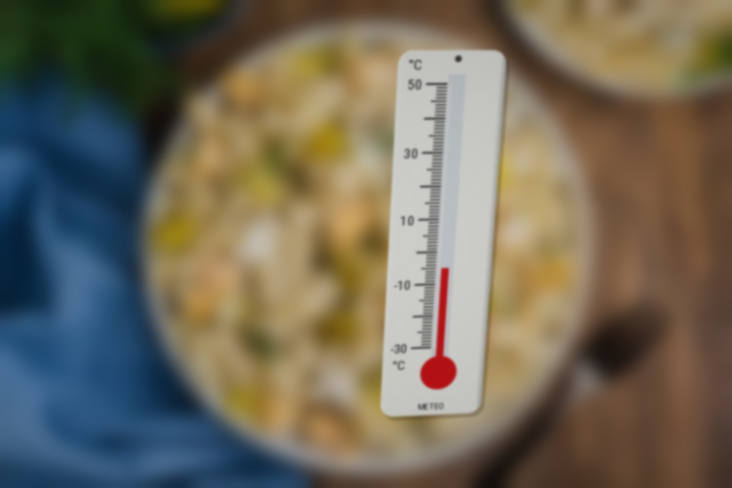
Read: {"value": -5, "unit": "°C"}
